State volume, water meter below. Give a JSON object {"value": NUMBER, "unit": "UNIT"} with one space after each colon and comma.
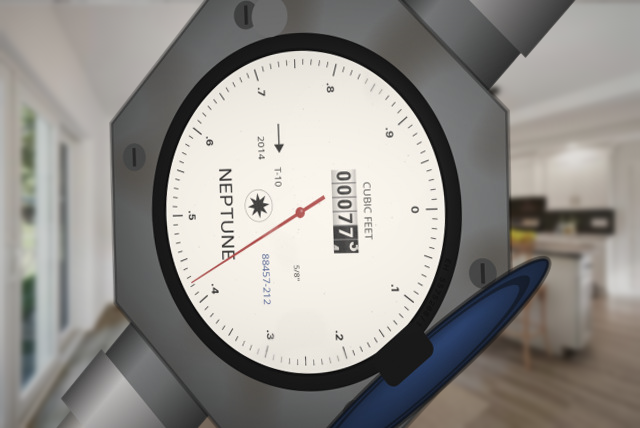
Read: {"value": 773.42, "unit": "ft³"}
